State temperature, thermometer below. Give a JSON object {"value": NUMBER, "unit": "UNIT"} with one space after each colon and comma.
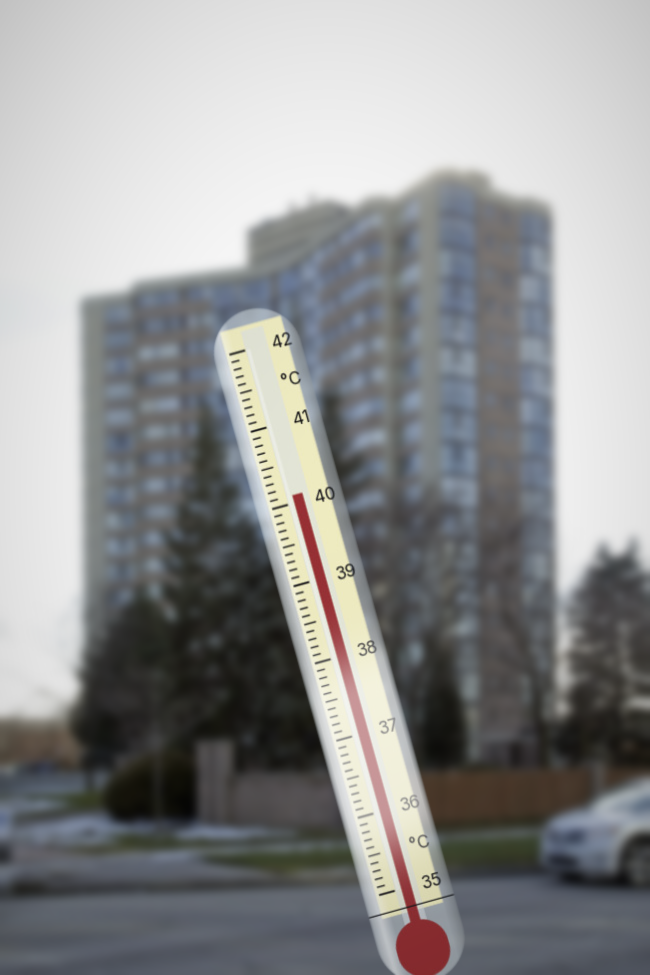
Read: {"value": 40.1, "unit": "°C"}
